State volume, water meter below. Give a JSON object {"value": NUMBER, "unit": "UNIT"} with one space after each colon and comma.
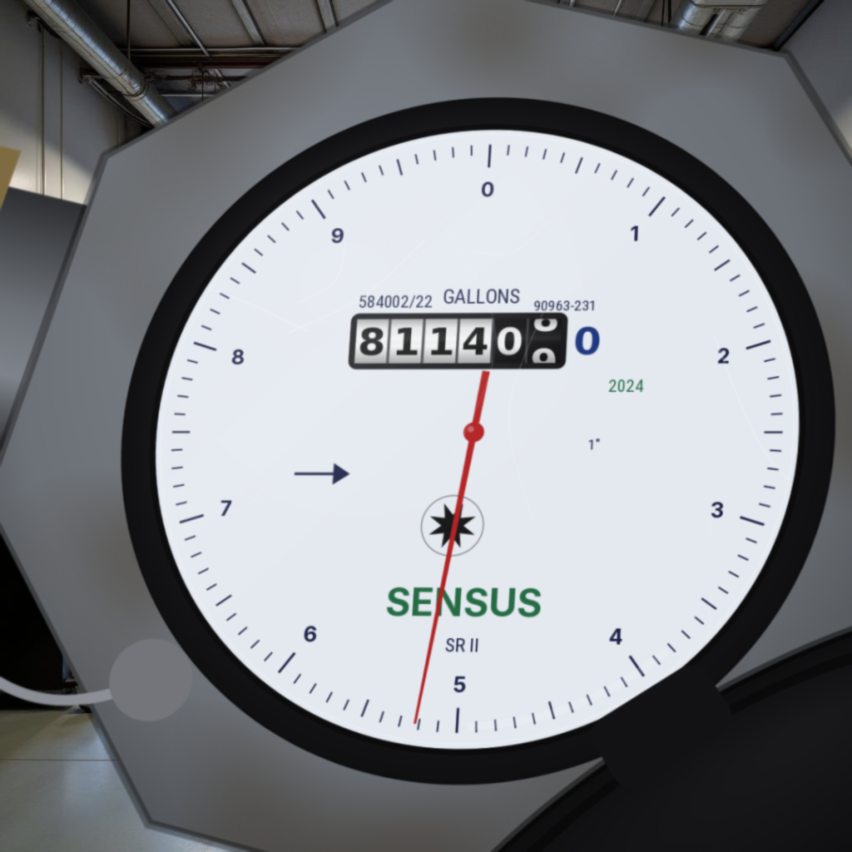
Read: {"value": 8114085.2, "unit": "gal"}
